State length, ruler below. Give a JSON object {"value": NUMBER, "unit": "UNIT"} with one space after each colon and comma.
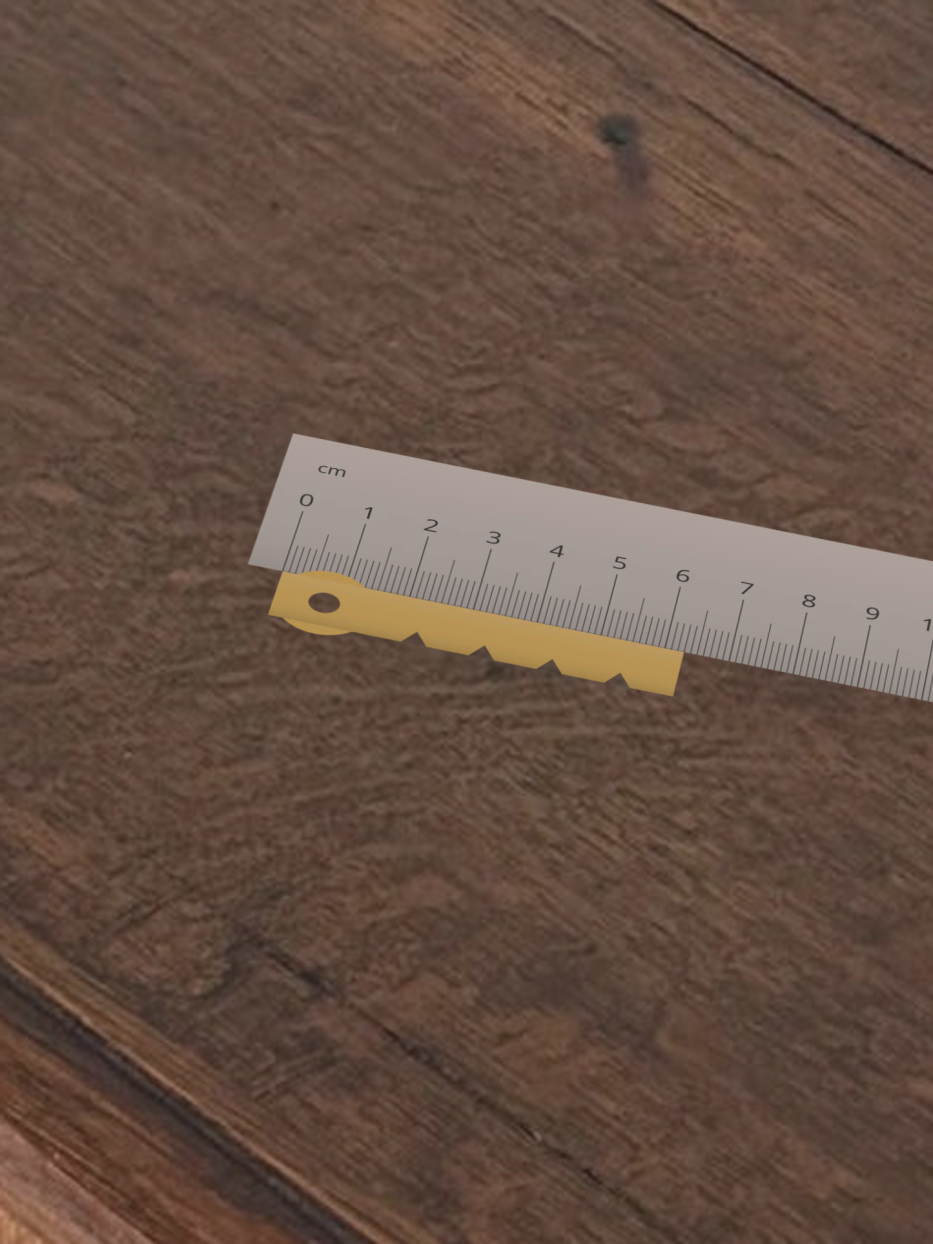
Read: {"value": 6.3, "unit": "cm"}
